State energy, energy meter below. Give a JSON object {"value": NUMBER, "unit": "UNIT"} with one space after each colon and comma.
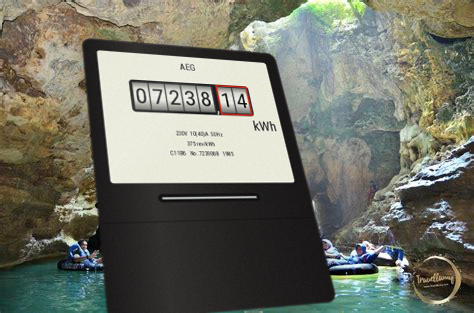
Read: {"value": 7238.14, "unit": "kWh"}
